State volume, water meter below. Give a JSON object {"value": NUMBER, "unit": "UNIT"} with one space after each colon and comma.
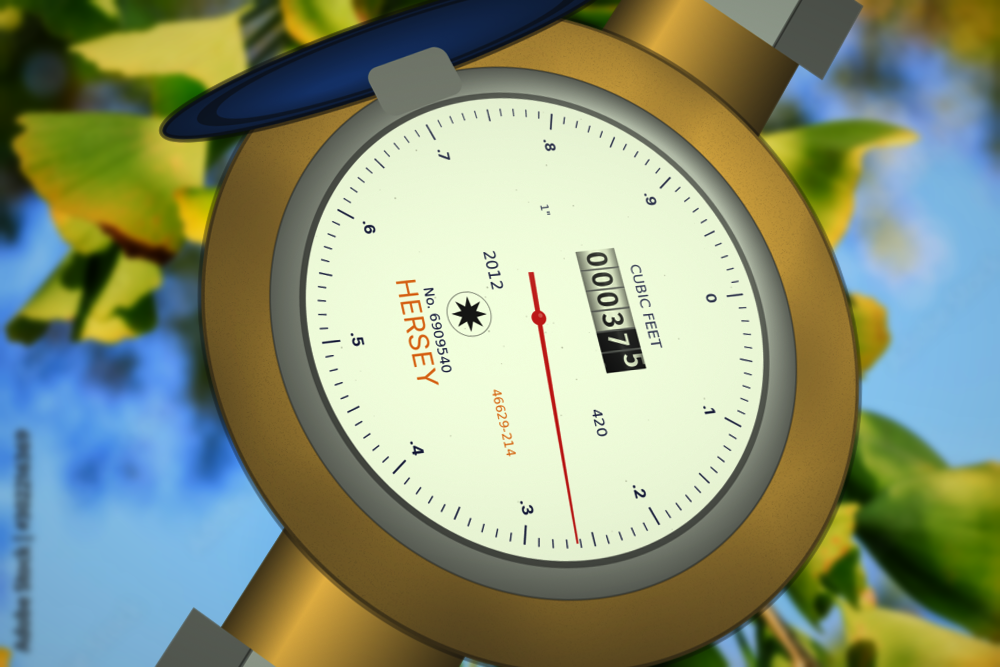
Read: {"value": 375.26, "unit": "ft³"}
